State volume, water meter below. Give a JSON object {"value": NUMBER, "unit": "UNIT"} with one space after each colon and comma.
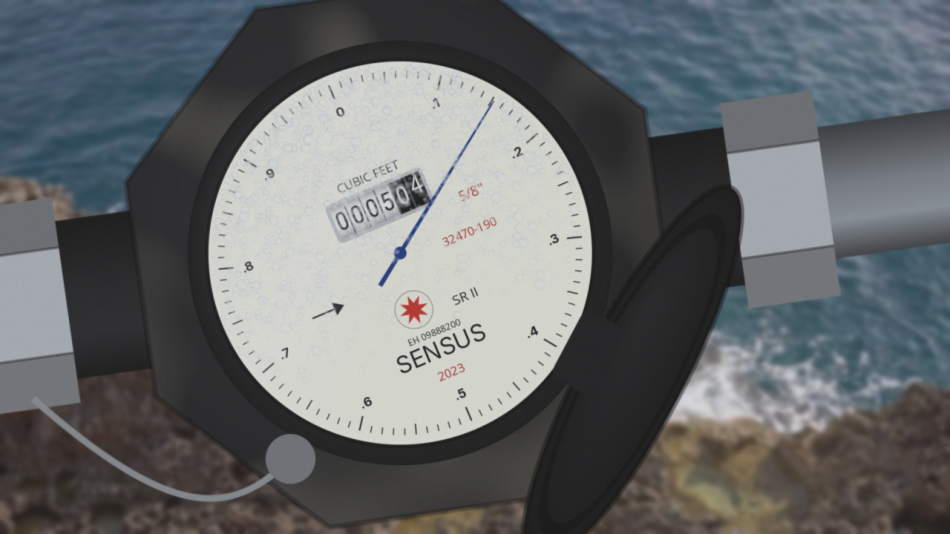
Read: {"value": 504.15, "unit": "ft³"}
